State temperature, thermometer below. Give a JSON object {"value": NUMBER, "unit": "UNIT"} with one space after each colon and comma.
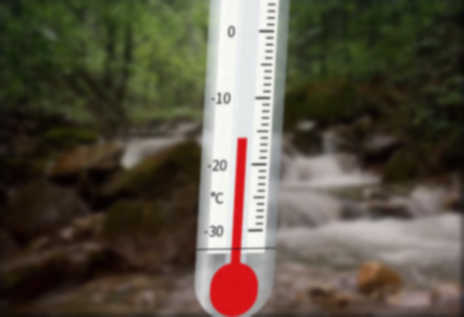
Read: {"value": -16, "unit": "°C"}
